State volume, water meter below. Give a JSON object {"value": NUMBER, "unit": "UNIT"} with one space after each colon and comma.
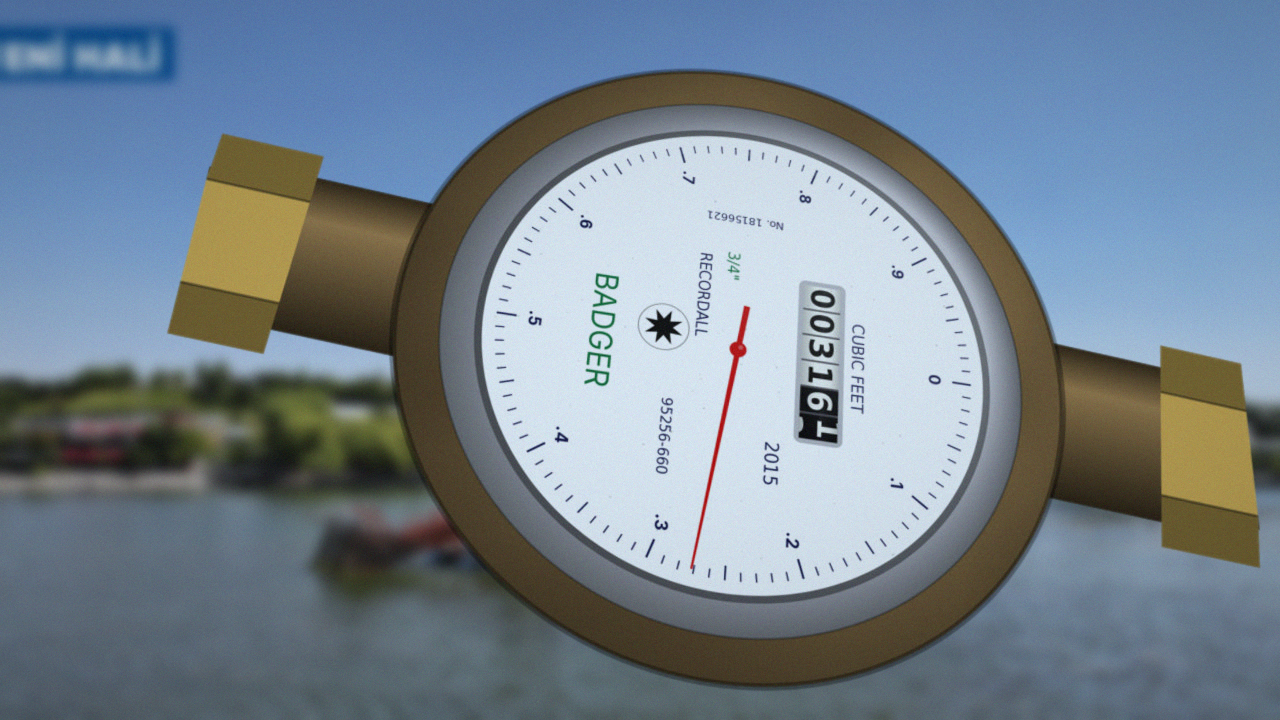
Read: {"value": 3161.27, "unit": "ft³"}
